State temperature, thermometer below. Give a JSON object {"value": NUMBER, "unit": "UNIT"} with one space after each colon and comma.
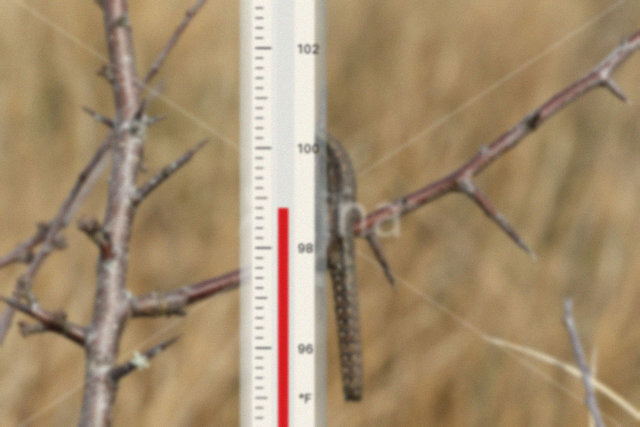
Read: {"value": 98.8, "unit": "°F"}
